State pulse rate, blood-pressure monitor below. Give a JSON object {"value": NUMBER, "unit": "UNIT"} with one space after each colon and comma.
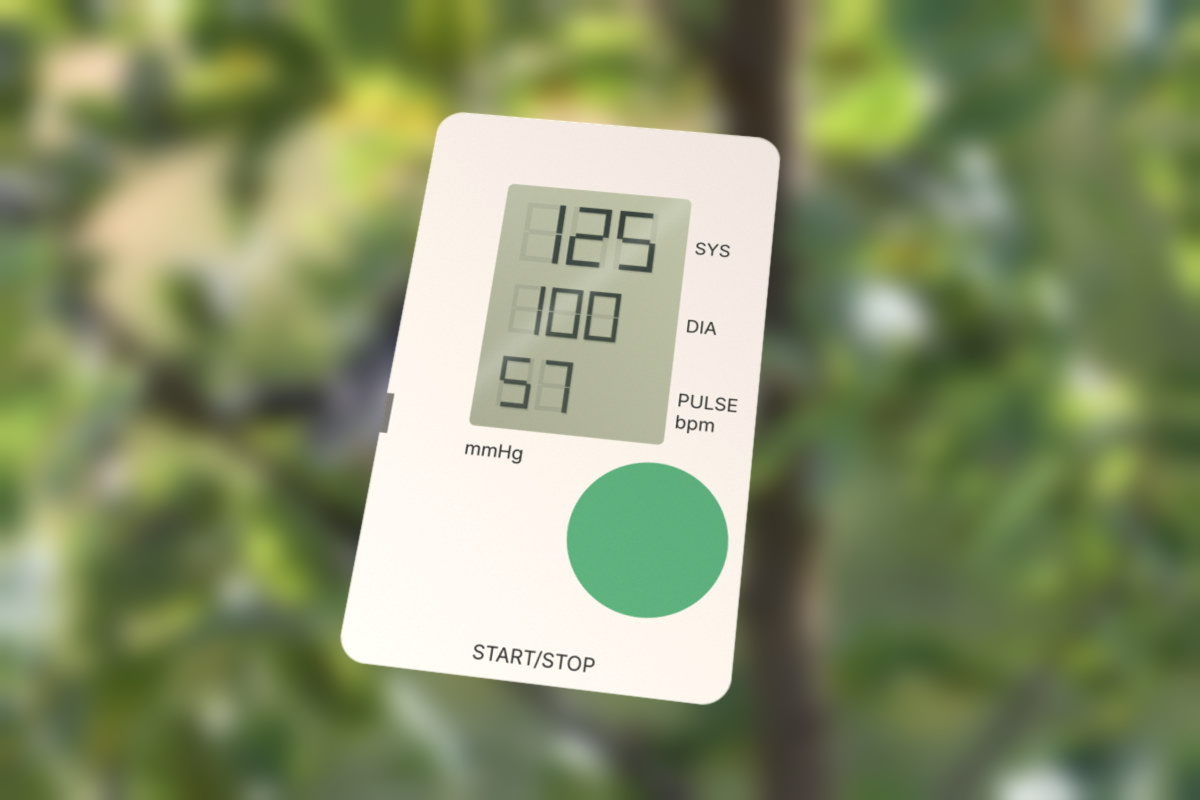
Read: {"value": 57, "unit": "bpm"}
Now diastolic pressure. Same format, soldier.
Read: {"value": 100, "unit": "mmHg"}
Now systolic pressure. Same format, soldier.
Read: {"value": 125, "unit": "mmHg"}
